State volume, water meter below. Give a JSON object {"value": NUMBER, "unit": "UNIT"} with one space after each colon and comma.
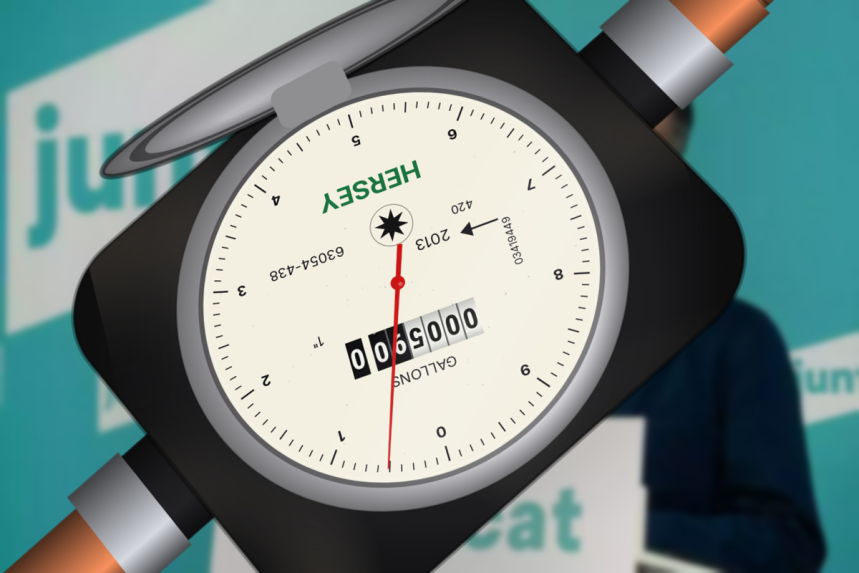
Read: {"value": 5900.5, "unit": "gal"}
